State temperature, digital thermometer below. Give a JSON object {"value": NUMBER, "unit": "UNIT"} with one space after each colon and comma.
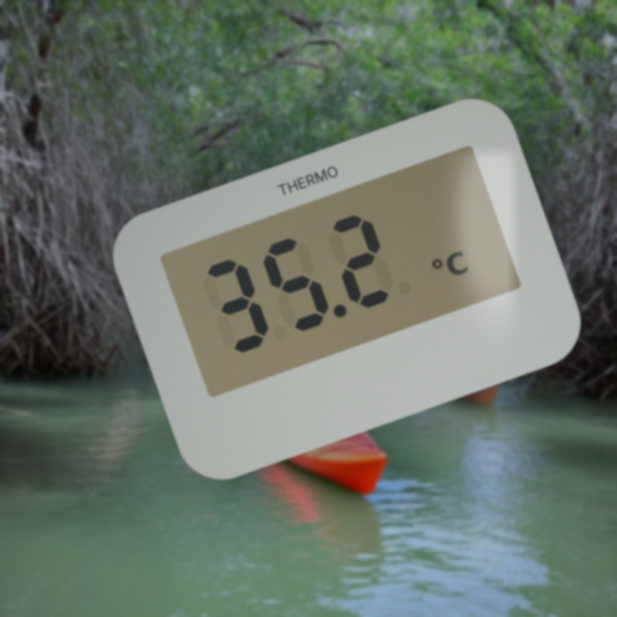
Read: {"value": 35.2, "unit": "°C"}
